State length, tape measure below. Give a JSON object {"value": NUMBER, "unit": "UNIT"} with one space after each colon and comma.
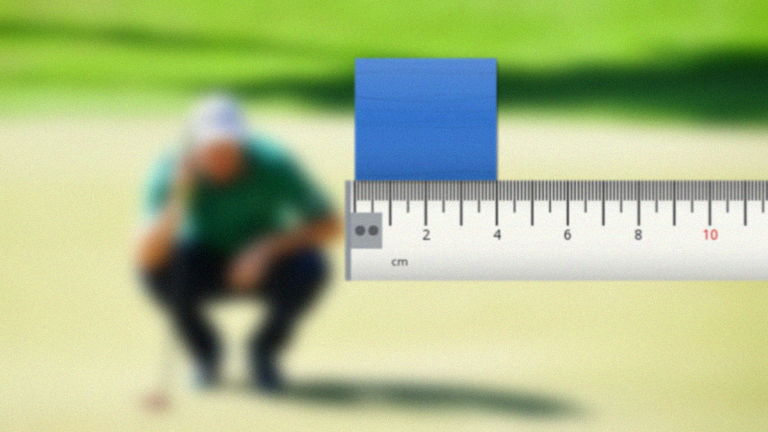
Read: {"value": 4, "unit": "cm"}
